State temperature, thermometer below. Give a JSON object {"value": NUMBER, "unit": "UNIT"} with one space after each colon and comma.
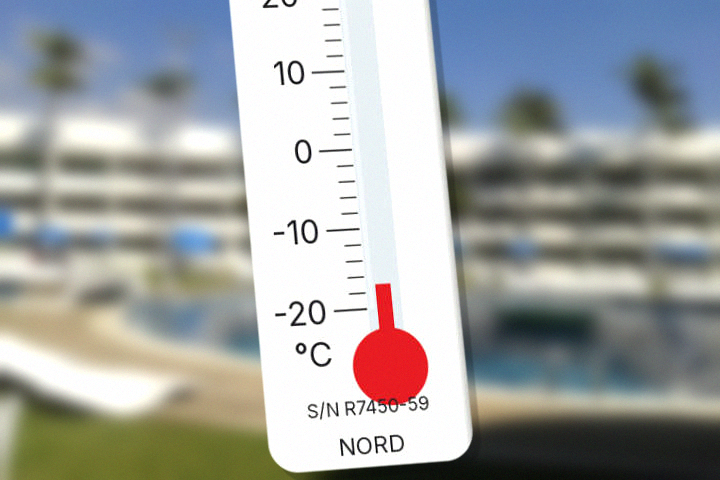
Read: {"value": -17, "unit": "°C"}
